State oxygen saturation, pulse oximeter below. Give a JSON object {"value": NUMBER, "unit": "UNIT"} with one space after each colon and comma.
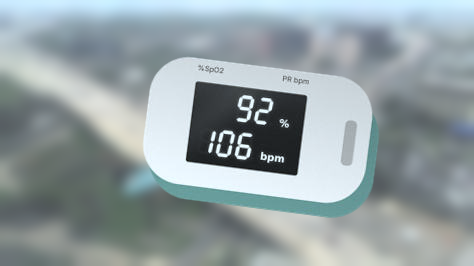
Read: {"value": 92, "unit": "%"}
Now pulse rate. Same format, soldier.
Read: {"value": 106, "unit": "bpm"}
